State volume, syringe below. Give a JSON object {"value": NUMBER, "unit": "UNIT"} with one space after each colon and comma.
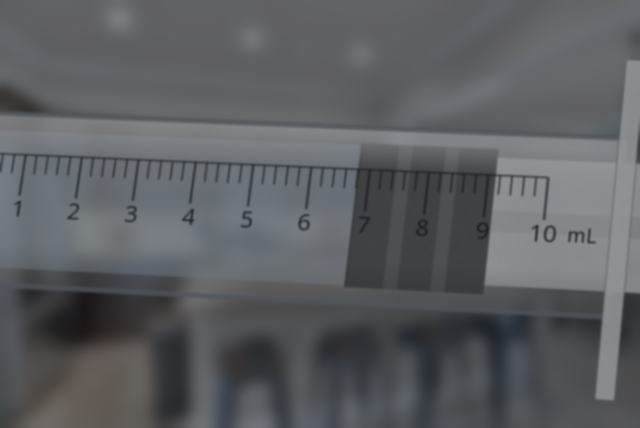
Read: {"value": 6.8, "unit": "mL"}
